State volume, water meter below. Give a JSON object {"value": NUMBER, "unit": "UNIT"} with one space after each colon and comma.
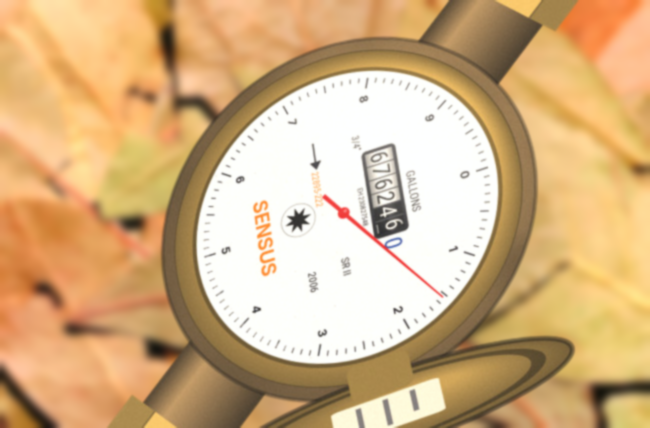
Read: {"value": 6762461.5, "unit": "gal"}
